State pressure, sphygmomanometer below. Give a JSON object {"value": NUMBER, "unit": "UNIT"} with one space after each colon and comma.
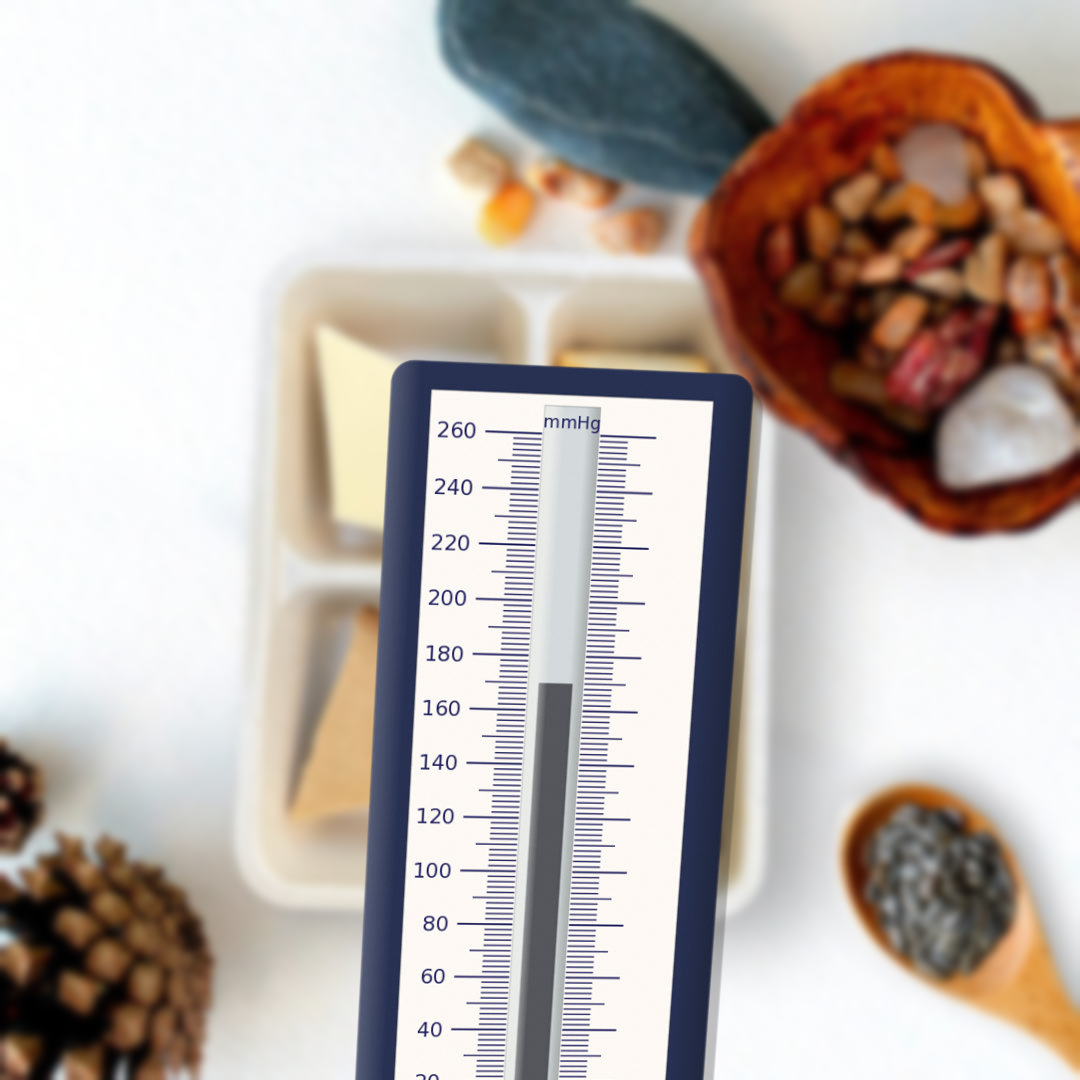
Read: {"value": 170, "unit": "mmHg"}
